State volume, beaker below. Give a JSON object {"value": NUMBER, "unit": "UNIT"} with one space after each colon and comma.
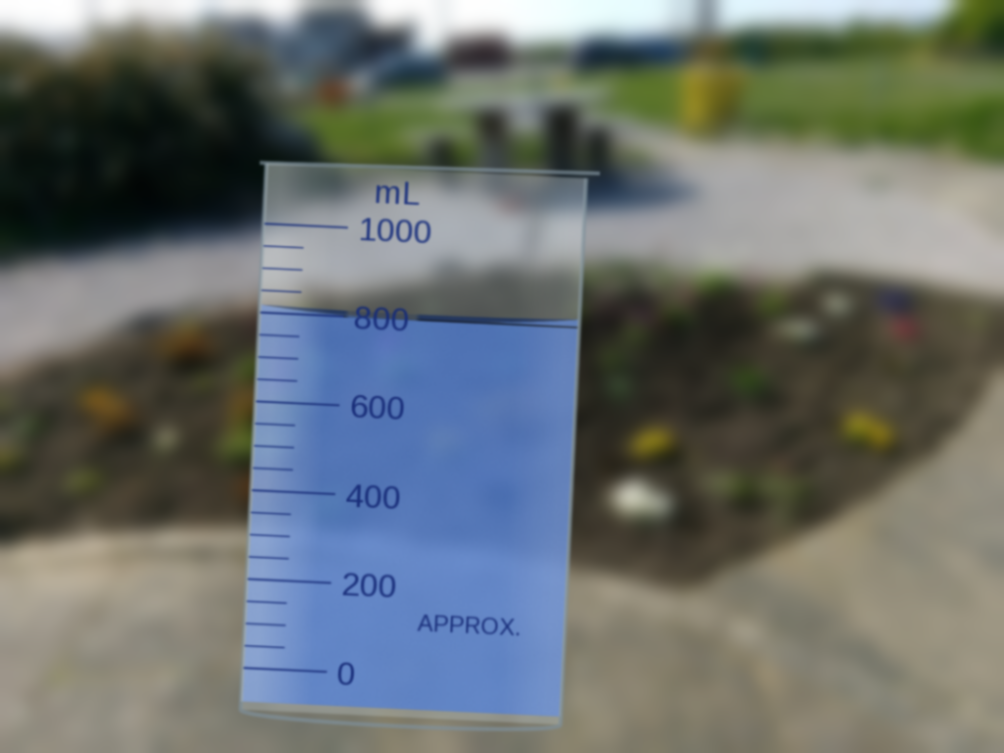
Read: {"value": 800, "unit": "mL"}
